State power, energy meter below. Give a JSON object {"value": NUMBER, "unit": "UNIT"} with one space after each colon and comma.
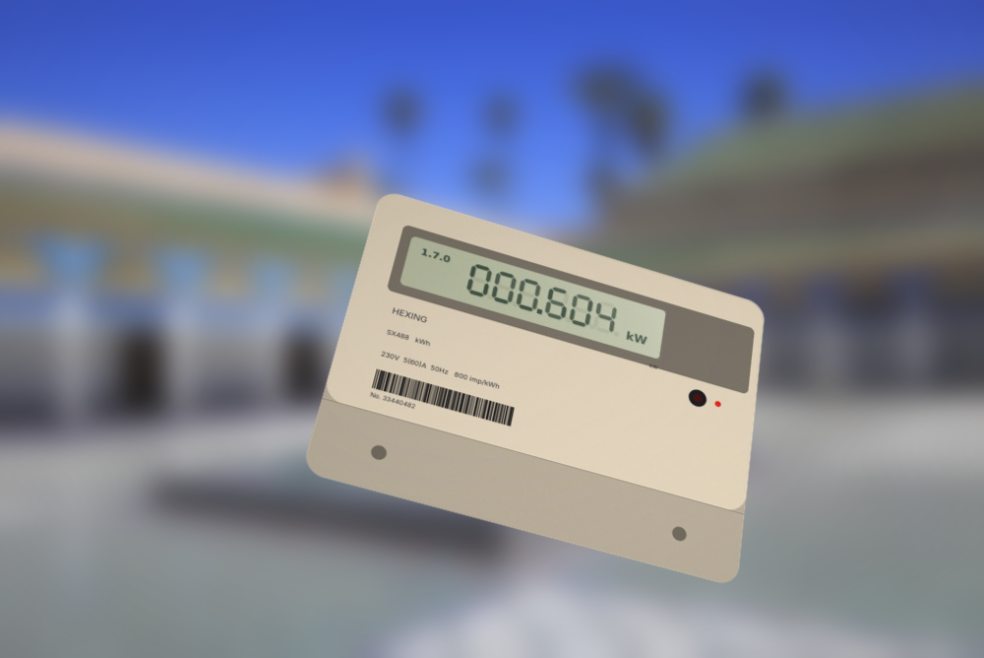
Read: {"value": 0.604, "unit": "kW"}
